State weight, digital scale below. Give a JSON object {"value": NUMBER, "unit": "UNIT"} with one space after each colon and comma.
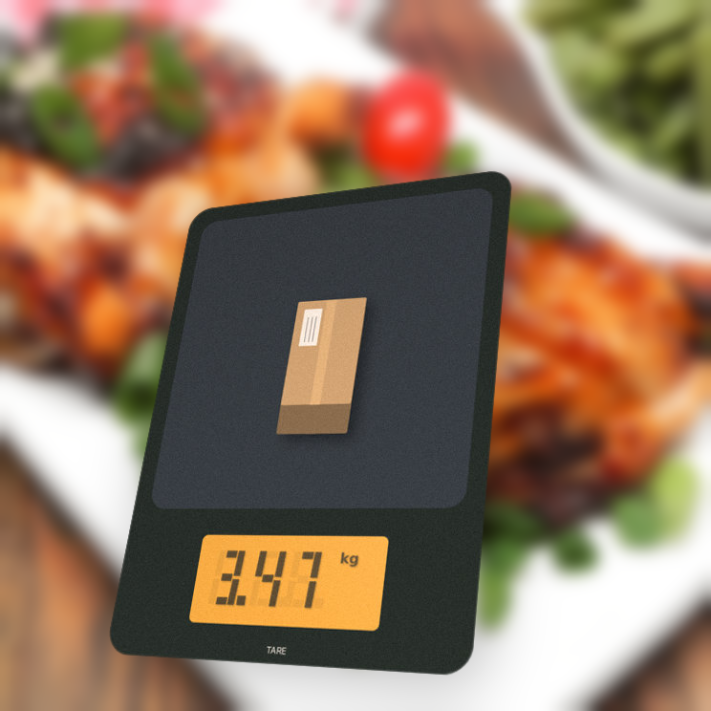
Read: {"value": 3.47, "unit": "kg"}
